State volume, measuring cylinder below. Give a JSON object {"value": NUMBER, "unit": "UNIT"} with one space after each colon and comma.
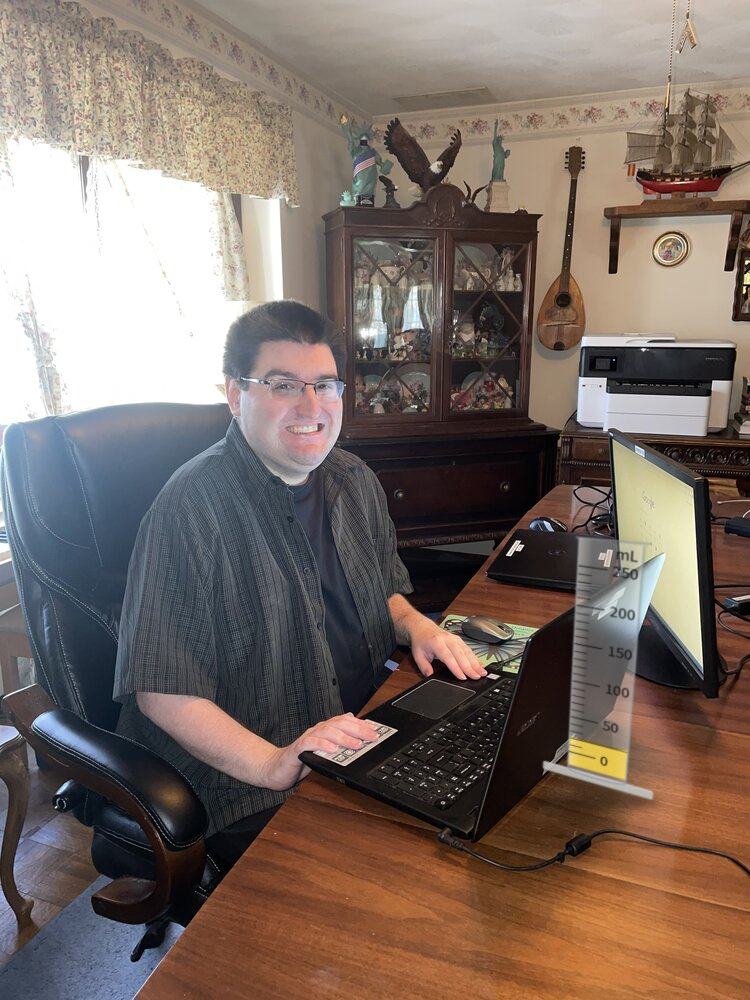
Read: {"value": 20, "unit": "mL"}
